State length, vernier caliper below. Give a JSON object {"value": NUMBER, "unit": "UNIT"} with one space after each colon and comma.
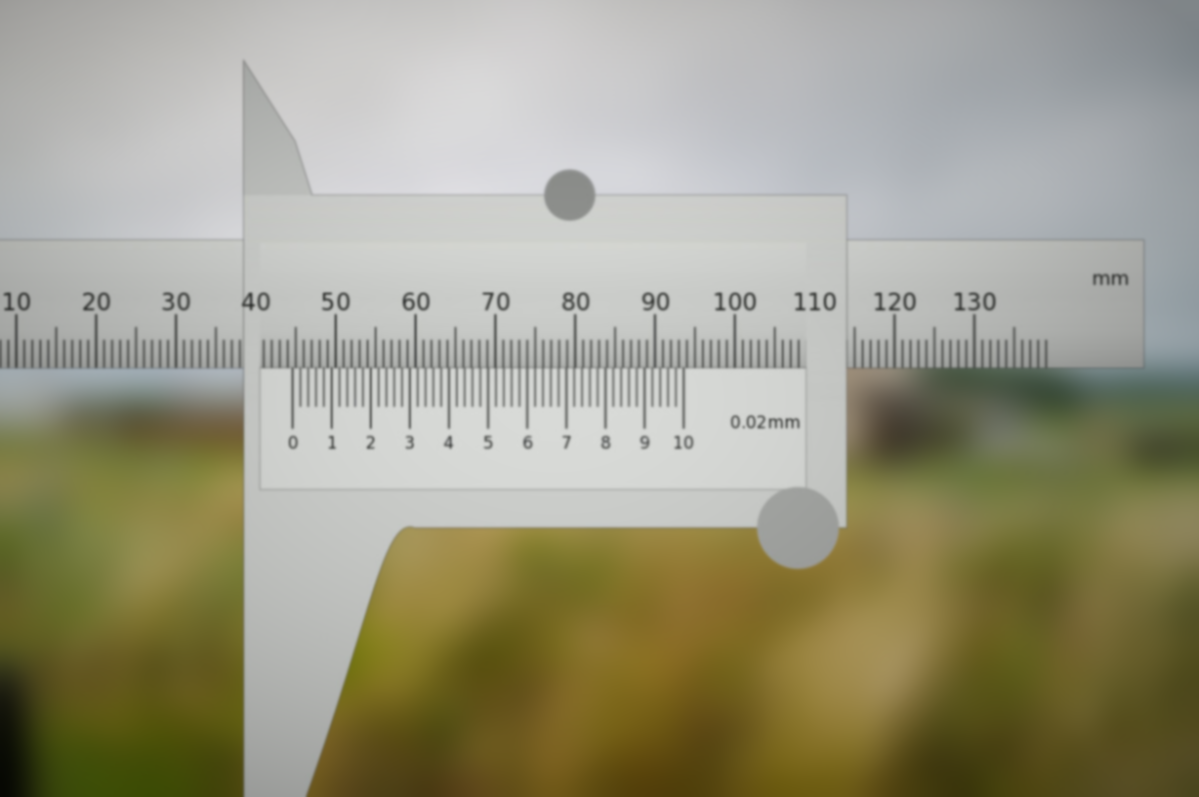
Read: {"value": 44.6, "unit": "mm"}
